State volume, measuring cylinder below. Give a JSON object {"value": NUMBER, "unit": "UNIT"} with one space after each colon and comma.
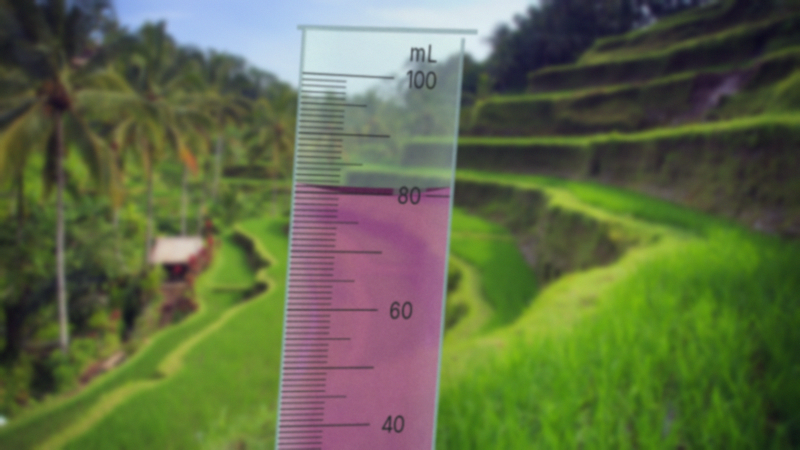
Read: {"value": 80, "unit": "mL"}
